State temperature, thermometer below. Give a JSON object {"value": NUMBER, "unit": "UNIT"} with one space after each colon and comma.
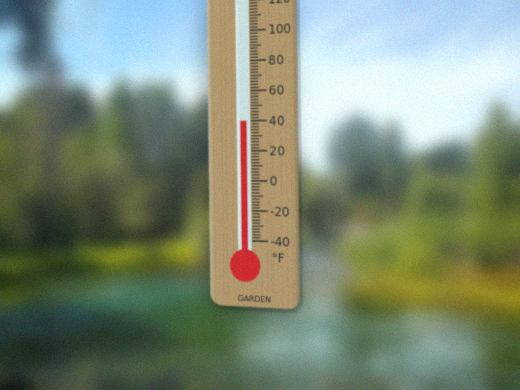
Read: {"value": 40, "unit": "°F"}
